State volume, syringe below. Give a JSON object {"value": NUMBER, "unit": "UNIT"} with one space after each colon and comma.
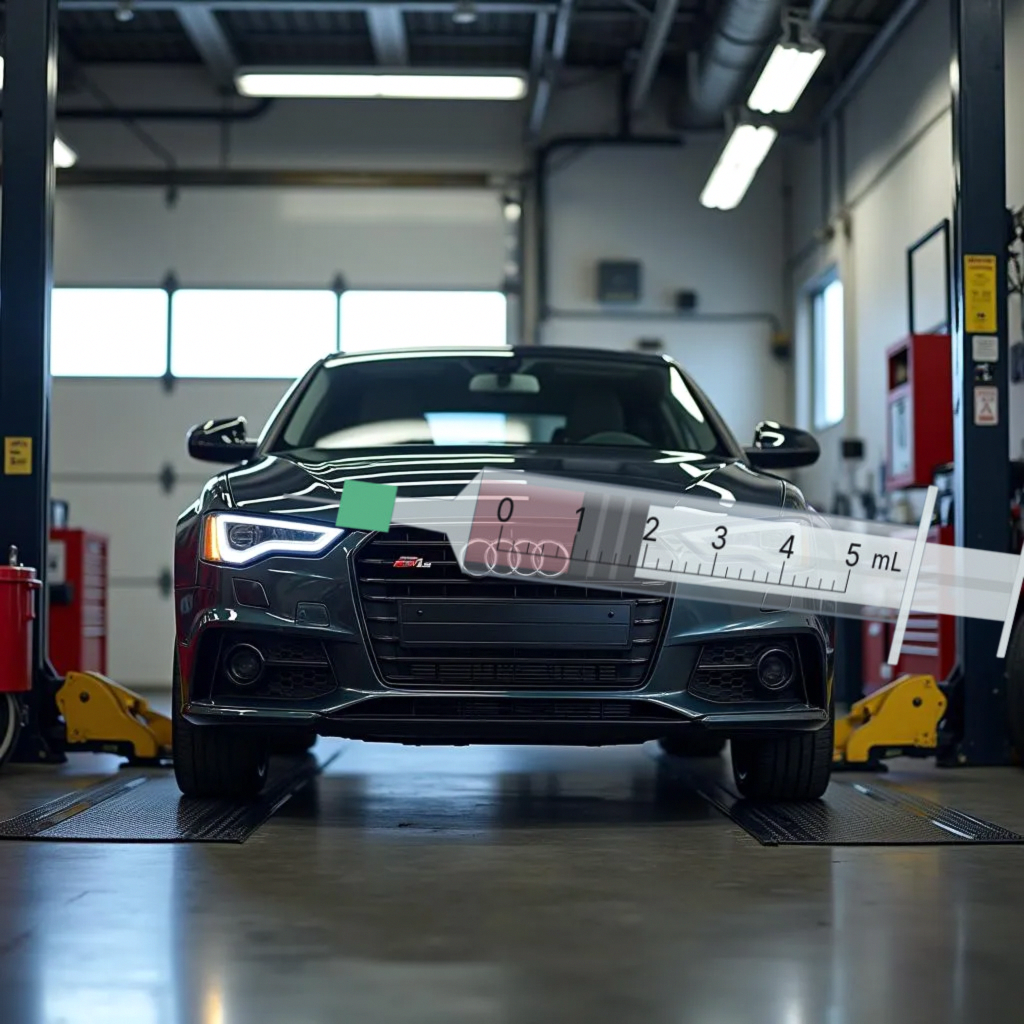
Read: {"value": 1, "unit": "mL"}
